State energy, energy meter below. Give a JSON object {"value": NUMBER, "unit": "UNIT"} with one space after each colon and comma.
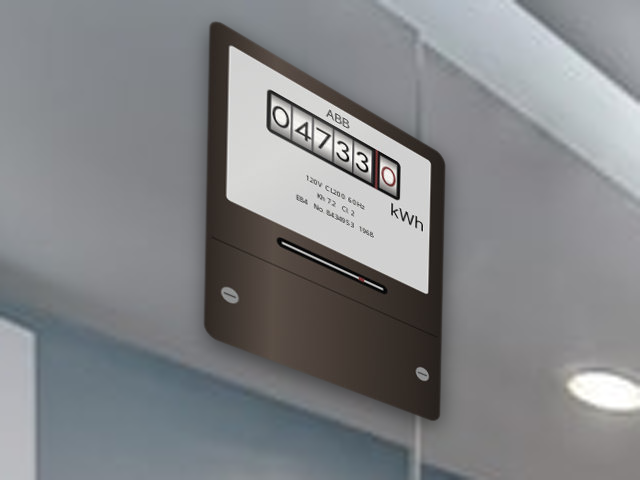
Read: {"value": 4733.0, "unit": "kWh"}
